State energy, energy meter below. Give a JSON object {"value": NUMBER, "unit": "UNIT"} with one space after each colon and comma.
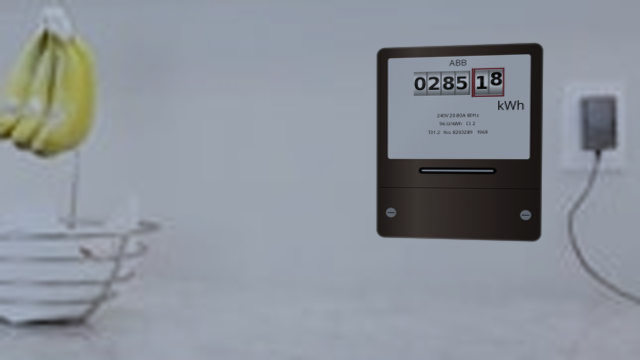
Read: {"value": 285.18, "unit": "kWh"}
